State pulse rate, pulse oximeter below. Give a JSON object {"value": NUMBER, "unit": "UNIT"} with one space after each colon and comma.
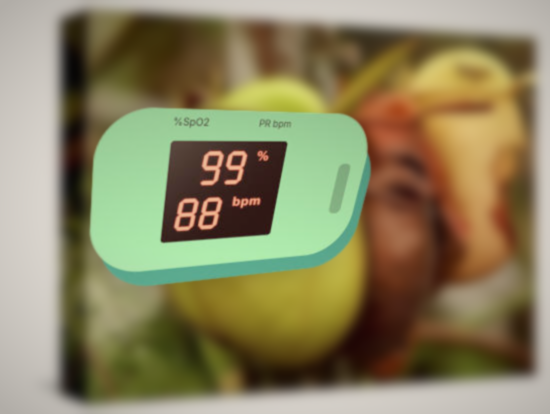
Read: {"value": 88, "unit": "bpm"}
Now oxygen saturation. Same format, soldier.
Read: {"value": 99, "unit": "%"}
